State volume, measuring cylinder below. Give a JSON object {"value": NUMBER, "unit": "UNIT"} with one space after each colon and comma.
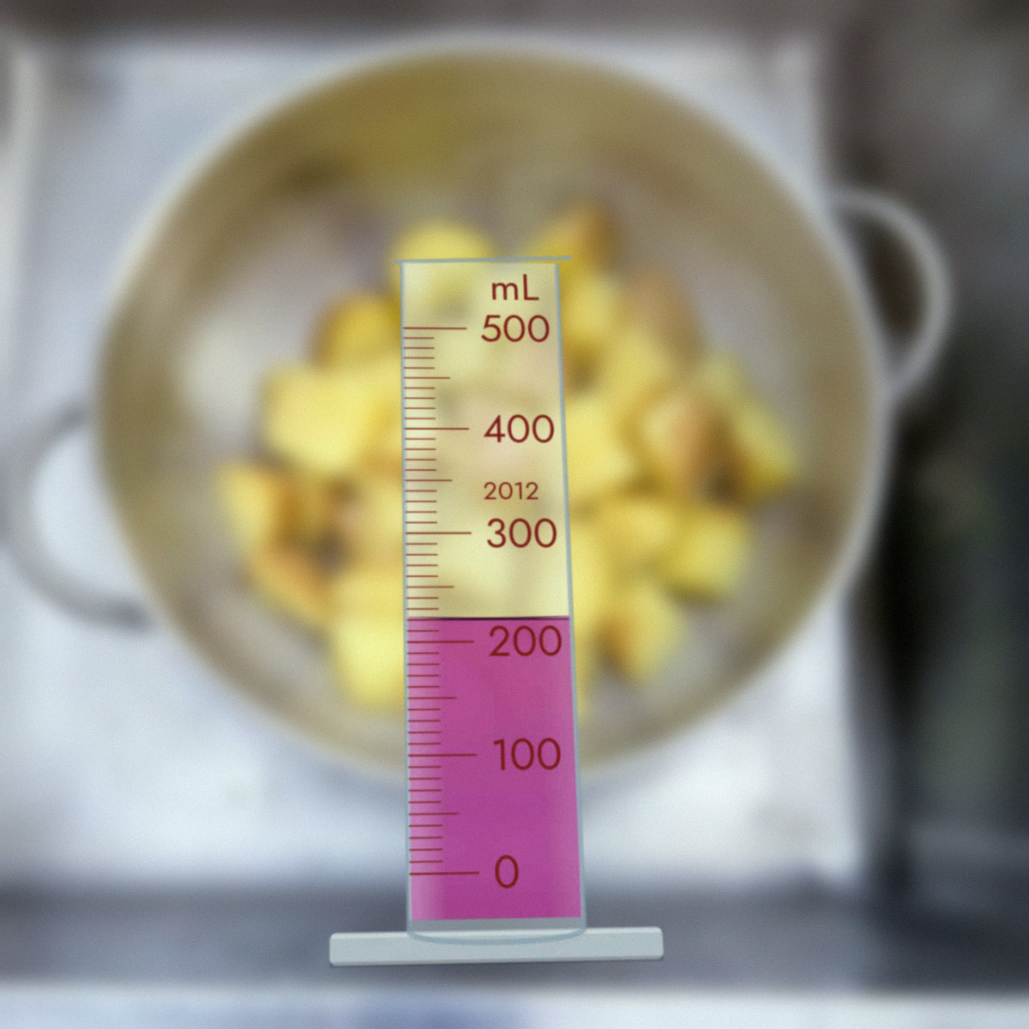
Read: {"value": 220, "unit": "mL"}
